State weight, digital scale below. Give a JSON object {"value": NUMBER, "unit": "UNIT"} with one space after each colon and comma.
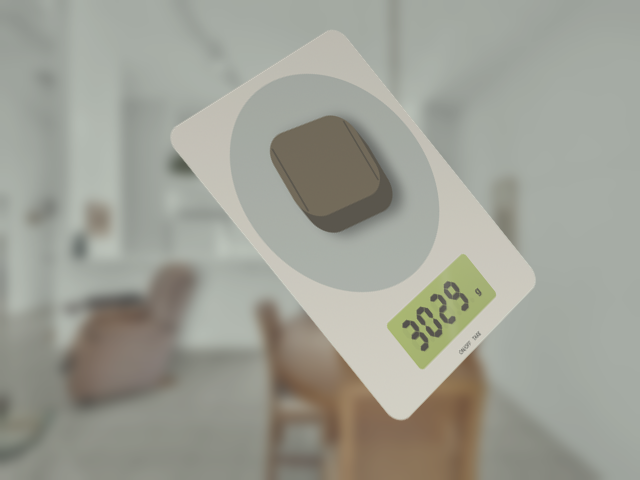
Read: {"value": 3029, "unit": "g"}
